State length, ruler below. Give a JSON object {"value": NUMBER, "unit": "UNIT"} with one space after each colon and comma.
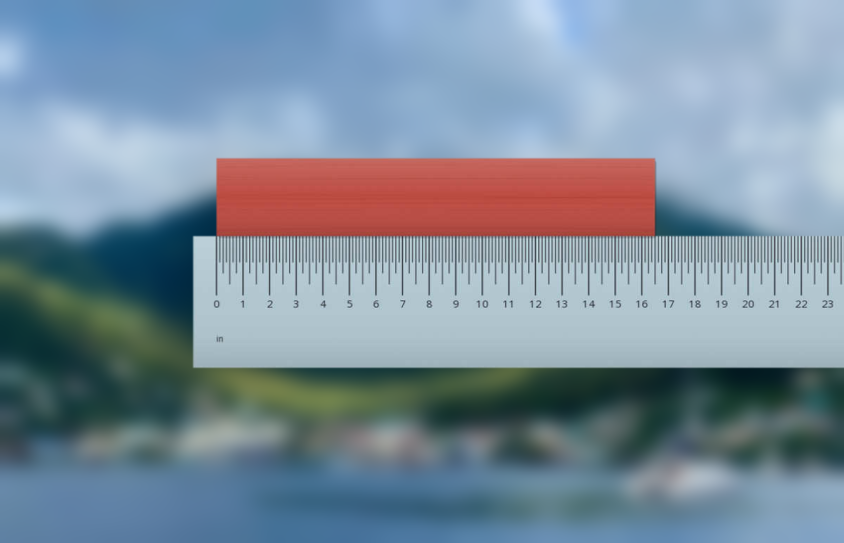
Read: {"value": 16.5, "unit": "in"}
